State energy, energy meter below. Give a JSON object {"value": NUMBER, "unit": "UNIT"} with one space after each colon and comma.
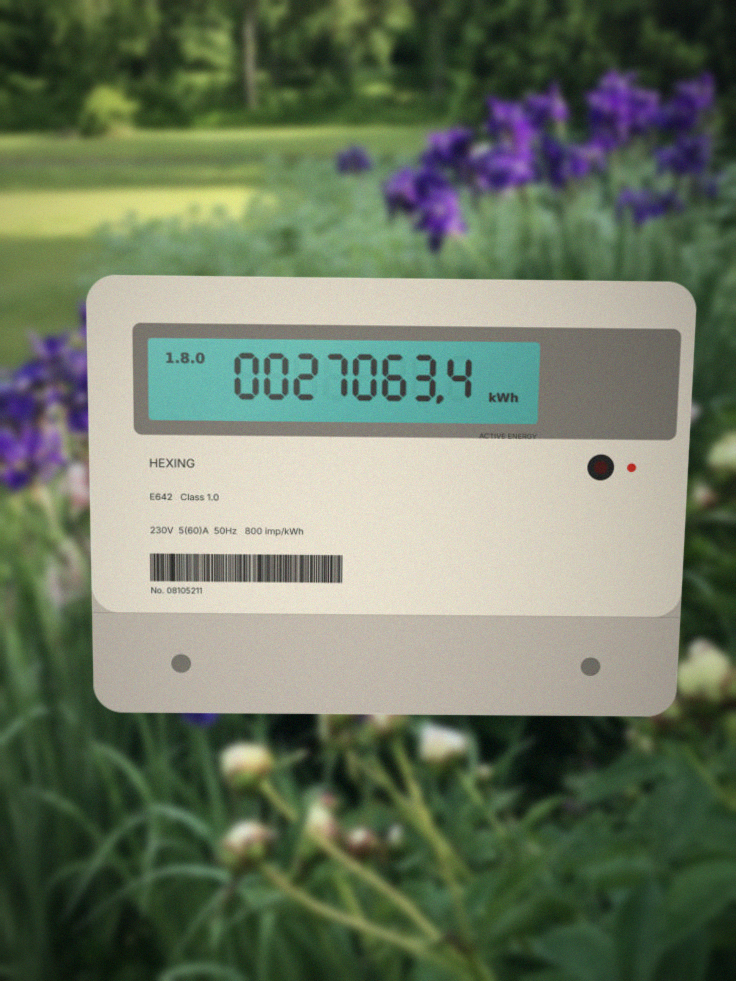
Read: {"value": 27063.4, "unit": "kWh"}
